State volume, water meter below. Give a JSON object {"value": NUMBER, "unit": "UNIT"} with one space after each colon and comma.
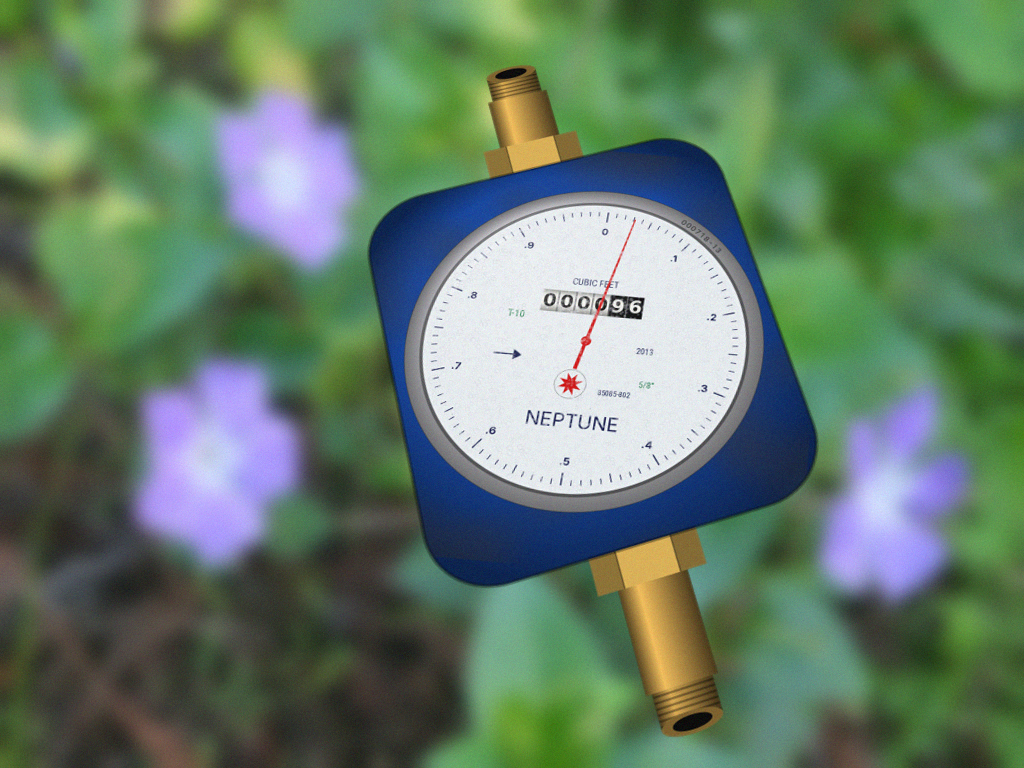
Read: {"value": 96.03, "unit": "ft³"}
